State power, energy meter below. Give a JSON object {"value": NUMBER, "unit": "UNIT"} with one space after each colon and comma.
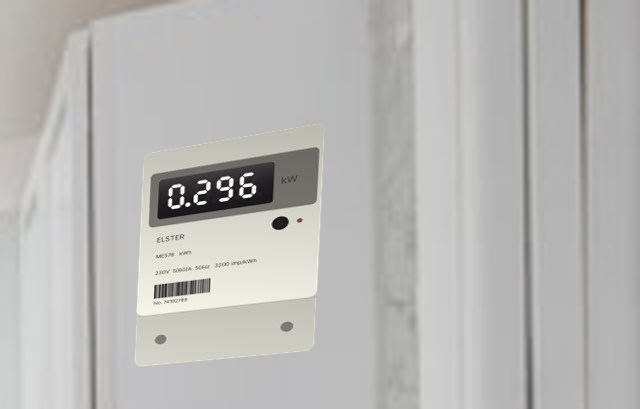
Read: {"value": 0.296, "unit": "kW"}
